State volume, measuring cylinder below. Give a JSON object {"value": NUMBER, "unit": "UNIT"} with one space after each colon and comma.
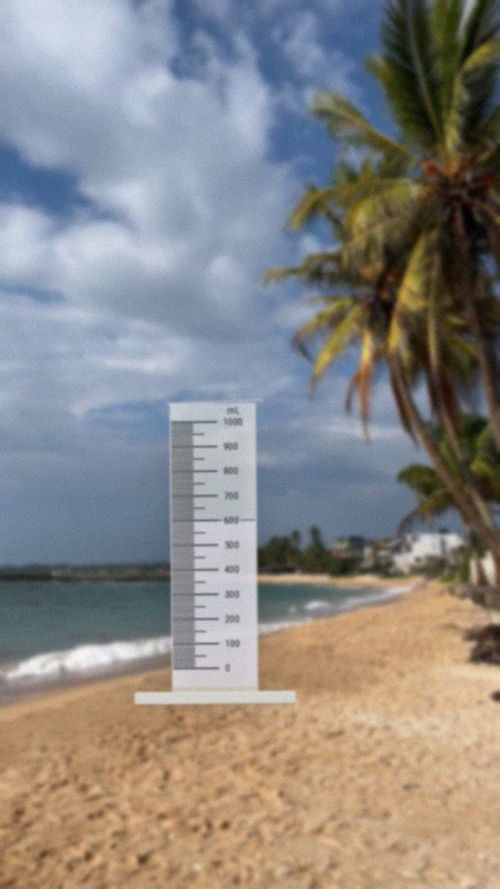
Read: {"value": 600, "unit": "mL"}
